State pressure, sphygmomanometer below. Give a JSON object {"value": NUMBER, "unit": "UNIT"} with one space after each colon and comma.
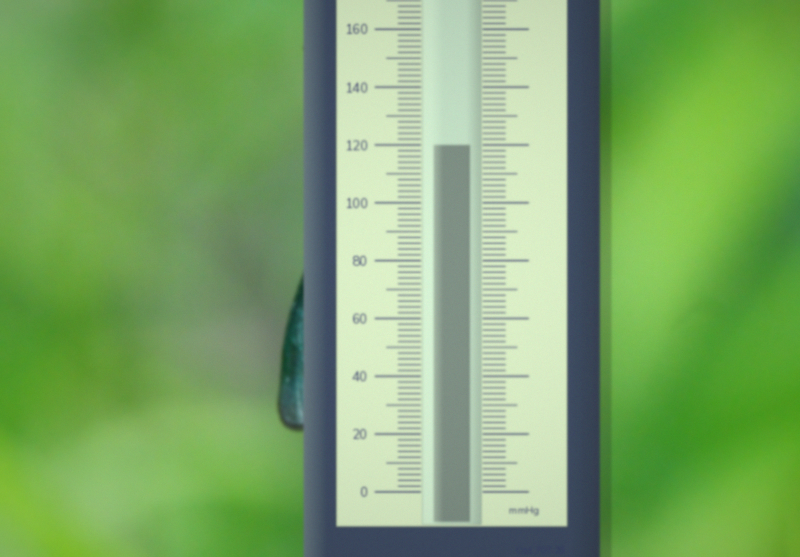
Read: {"value": 120, "unit": "mmHg"}
